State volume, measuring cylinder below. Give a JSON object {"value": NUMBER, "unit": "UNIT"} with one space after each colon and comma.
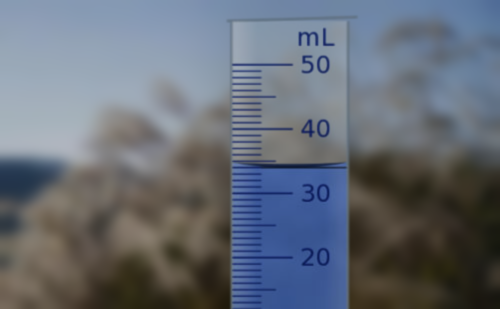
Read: {"value": 34, "unit": "mL"}
